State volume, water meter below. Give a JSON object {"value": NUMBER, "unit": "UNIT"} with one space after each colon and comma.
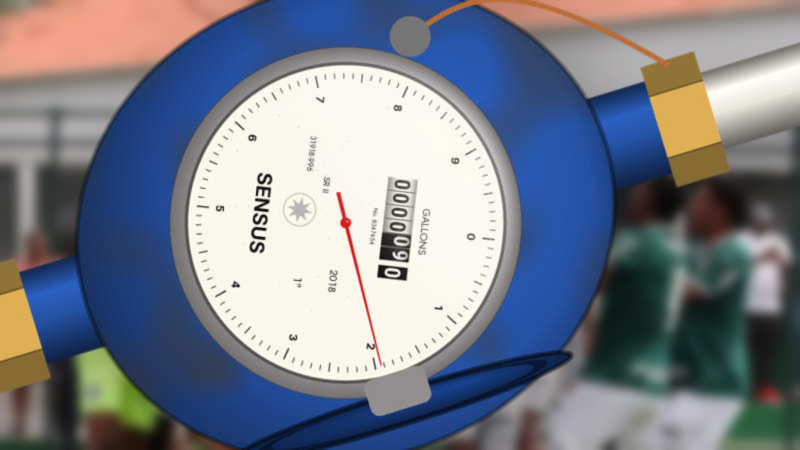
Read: {"value": 91.9, "unit": "gal"}
